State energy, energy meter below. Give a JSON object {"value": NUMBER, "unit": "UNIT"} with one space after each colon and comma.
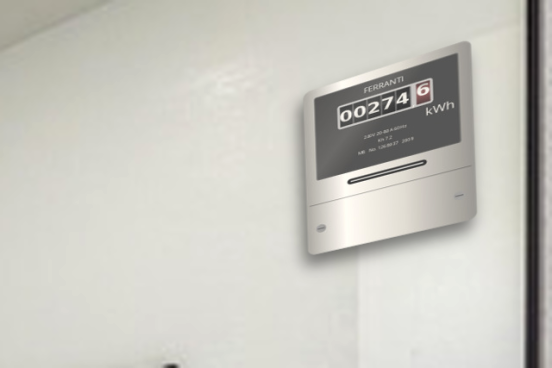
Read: {"value": 274.6, "unit": "kWh"}
